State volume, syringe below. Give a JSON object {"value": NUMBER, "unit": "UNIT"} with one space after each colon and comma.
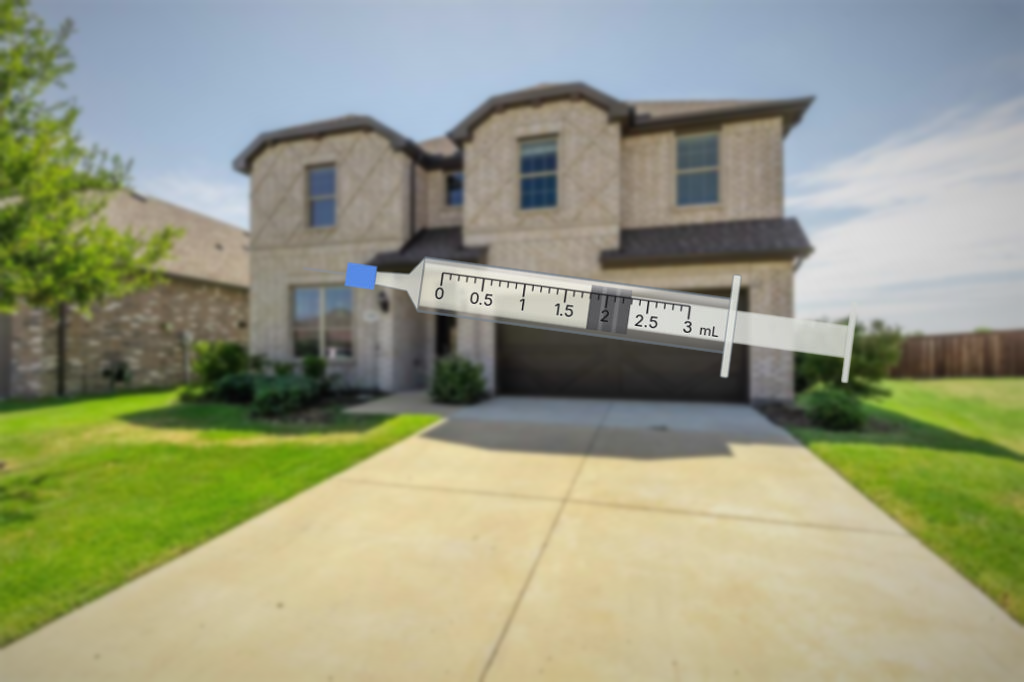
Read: {"value": 1.8, "unit": "mL"}
